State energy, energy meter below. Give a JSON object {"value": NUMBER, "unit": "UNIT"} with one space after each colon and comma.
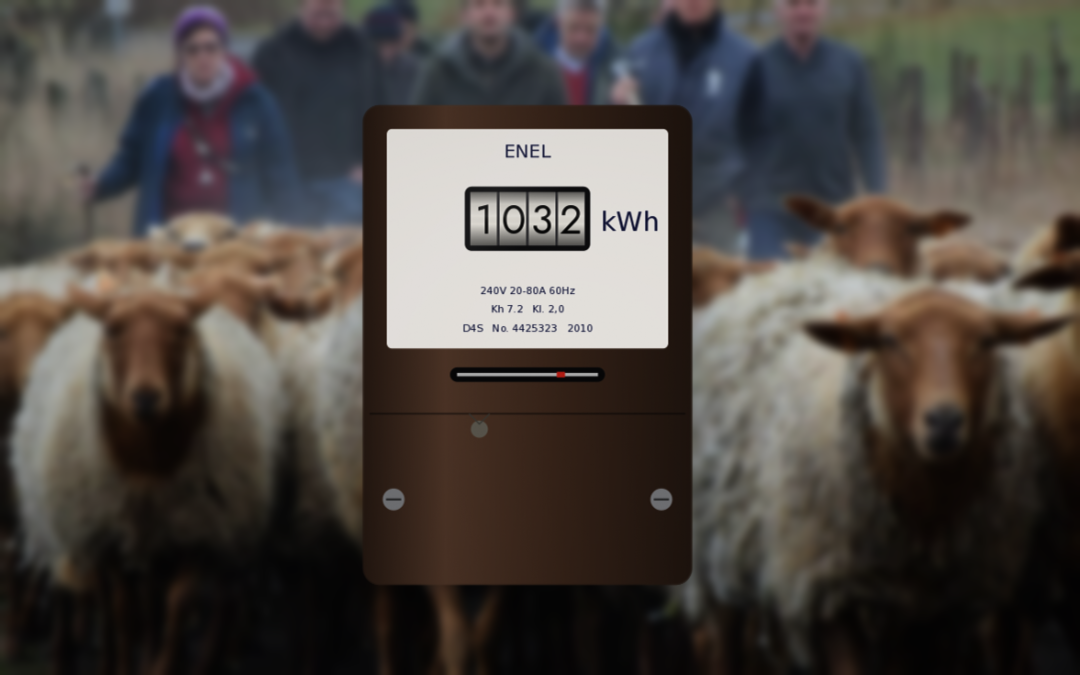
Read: {"value": 1032, "unit": "kWh"}
